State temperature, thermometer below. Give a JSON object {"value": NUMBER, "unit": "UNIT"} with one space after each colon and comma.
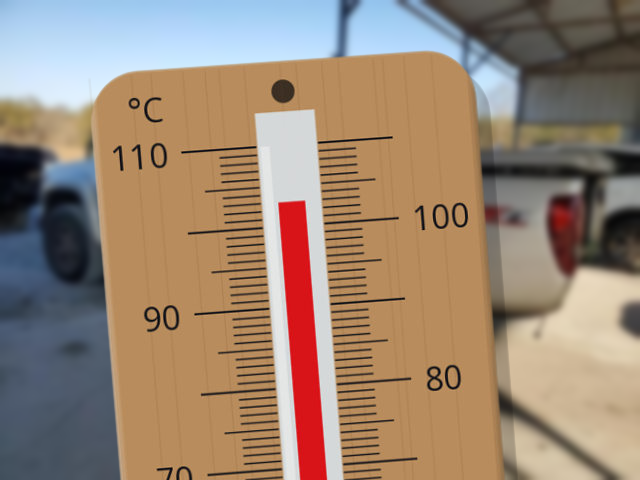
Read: {"value": 103, "unit": "°C"}
